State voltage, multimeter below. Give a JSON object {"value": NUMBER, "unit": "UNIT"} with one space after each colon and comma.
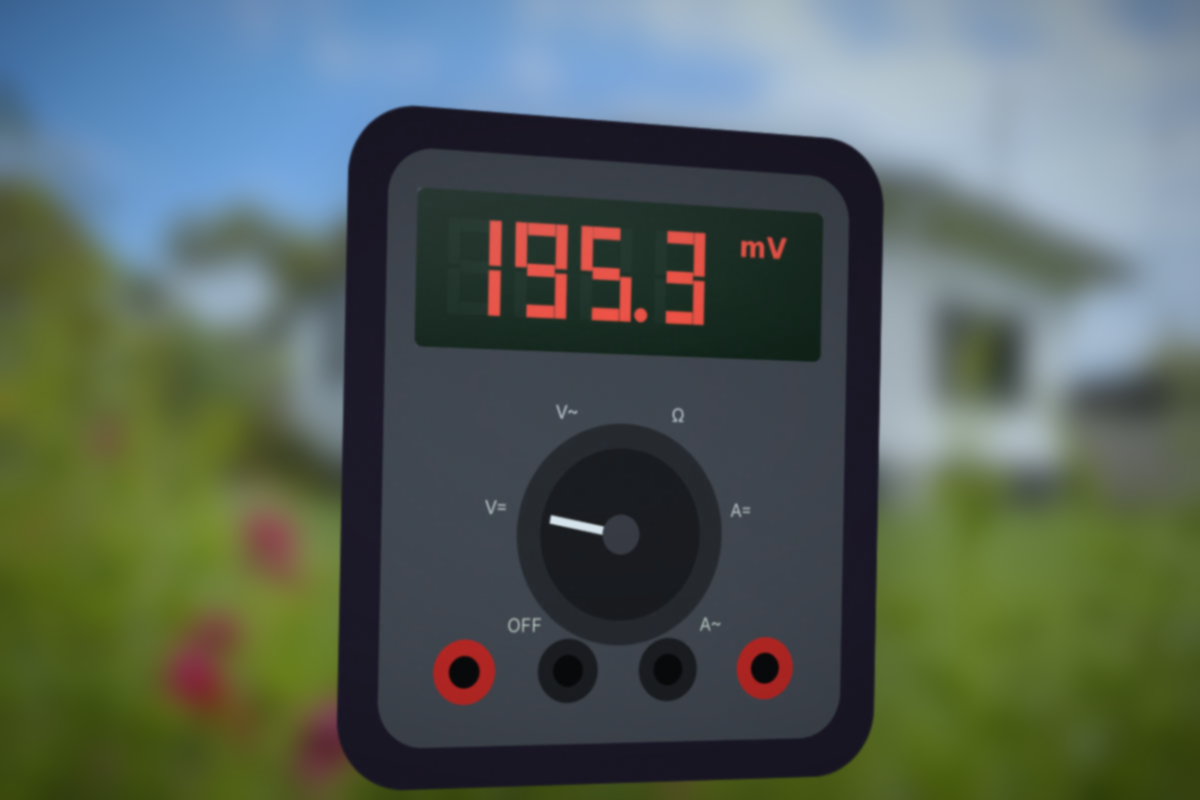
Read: {"value": 195.3, "unit": "mV"}
